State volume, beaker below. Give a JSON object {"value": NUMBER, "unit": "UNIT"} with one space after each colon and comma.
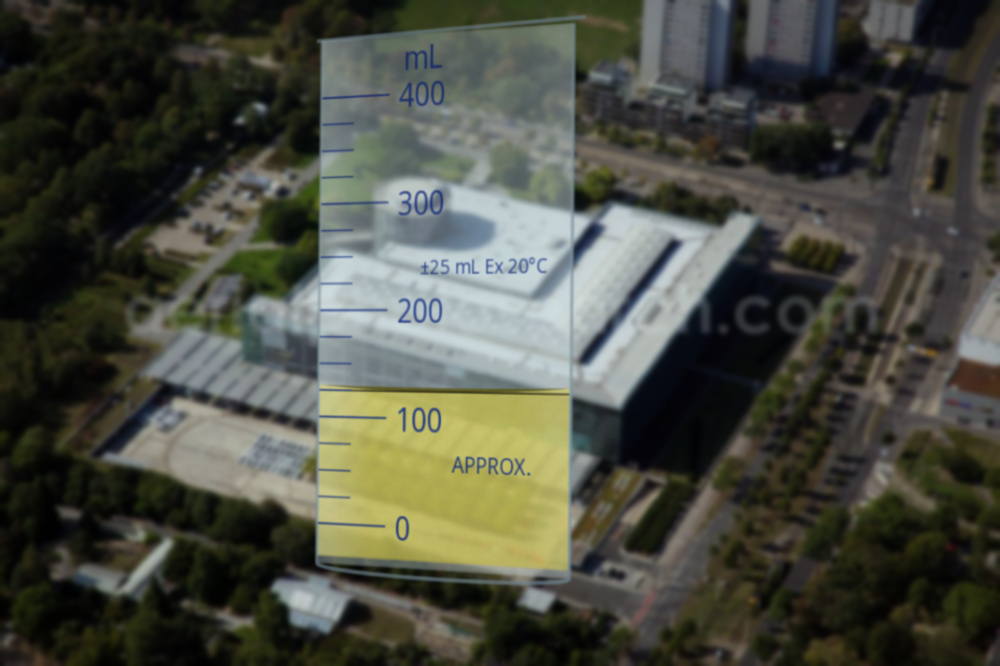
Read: {"value": 125, "unit": "mL"}
